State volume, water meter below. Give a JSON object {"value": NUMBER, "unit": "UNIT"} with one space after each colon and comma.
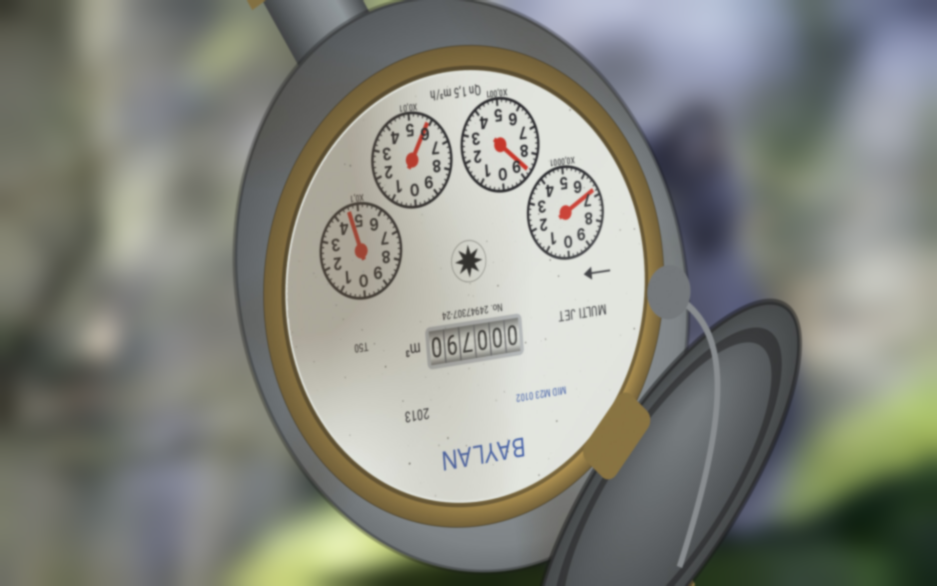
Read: {"value": 790.4586, "unit": "m³"}
